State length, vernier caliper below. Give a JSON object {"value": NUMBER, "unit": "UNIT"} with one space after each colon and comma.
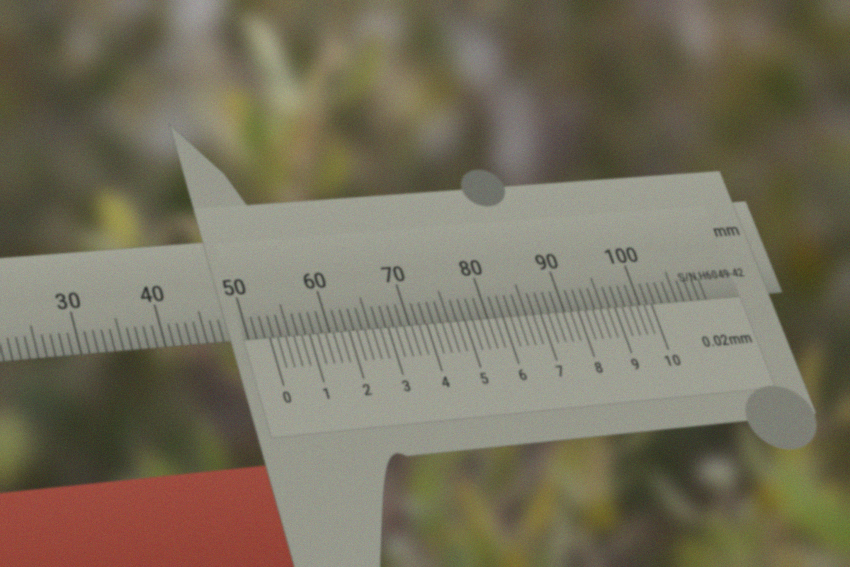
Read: {"value": 52.6, "unit": "mm"}
